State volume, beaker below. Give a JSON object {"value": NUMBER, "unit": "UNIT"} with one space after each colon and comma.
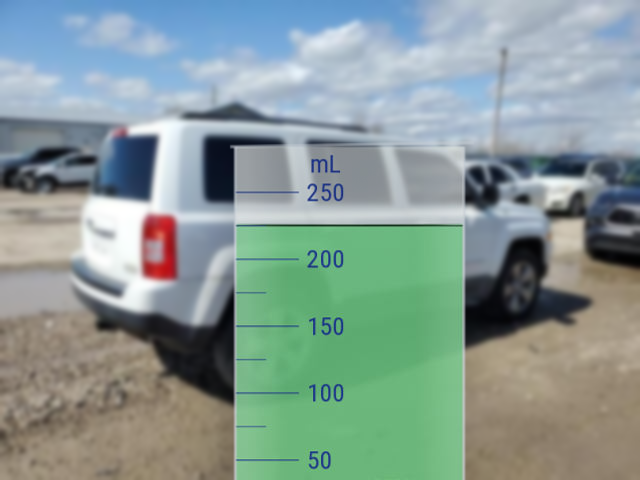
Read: {"value": 225, "unit": "mL"}
